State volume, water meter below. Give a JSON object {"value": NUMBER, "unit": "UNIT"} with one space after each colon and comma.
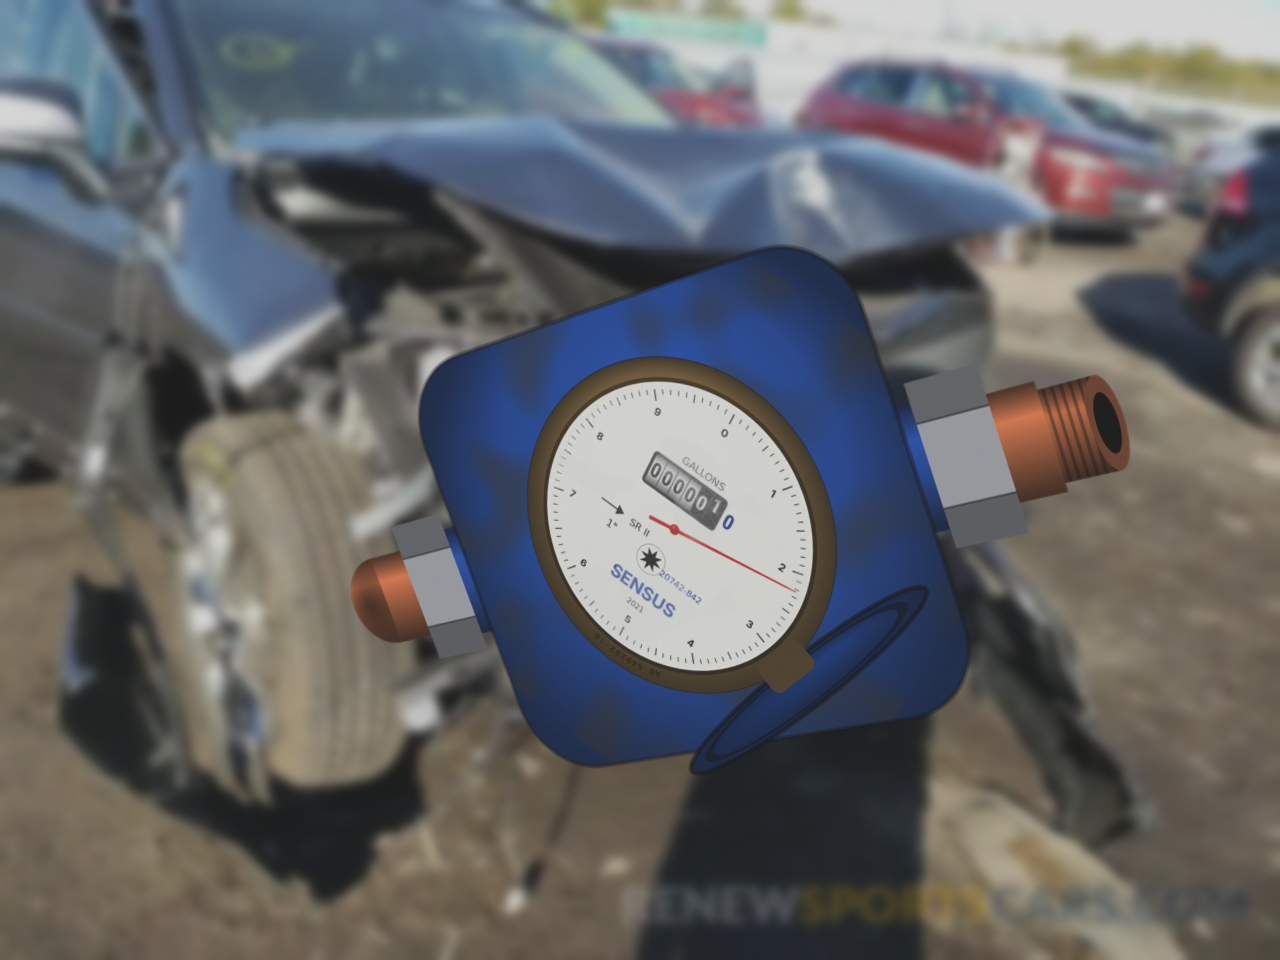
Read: {"value": 12.2, "unit": "gal"}
